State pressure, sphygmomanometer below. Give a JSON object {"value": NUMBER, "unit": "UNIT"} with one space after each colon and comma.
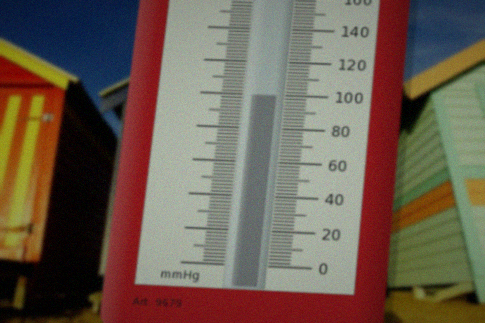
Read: {"value": 100, "unit": "mmHg"}
